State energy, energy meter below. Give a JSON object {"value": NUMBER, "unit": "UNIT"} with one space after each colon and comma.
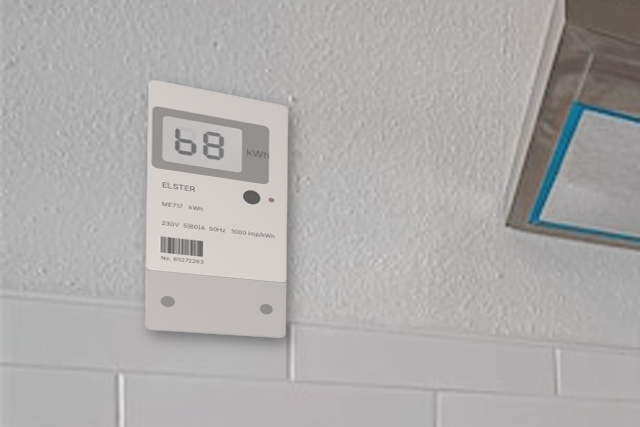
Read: {"value": 68, "unit": "kWh"}
